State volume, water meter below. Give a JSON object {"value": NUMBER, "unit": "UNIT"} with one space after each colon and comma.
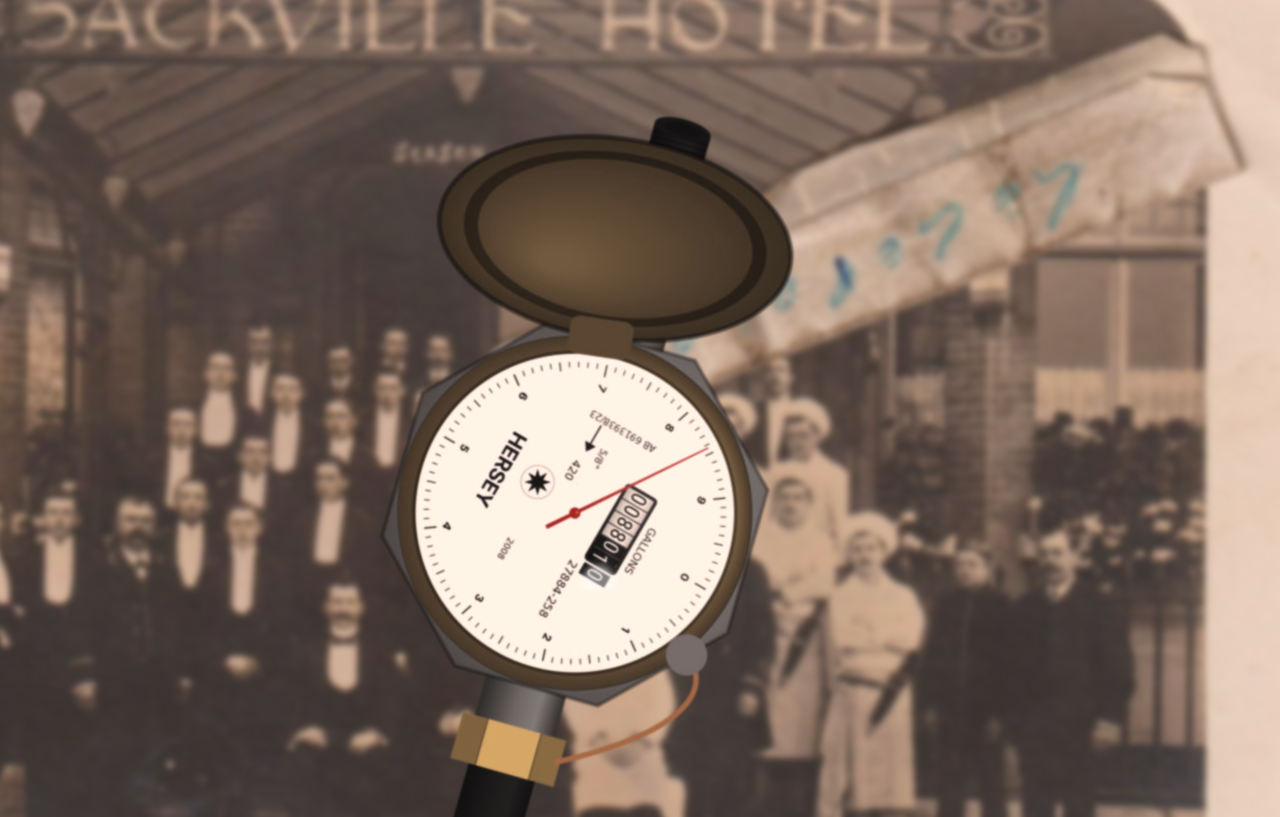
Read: {"value": 88008.4, "unit": "gal"}
